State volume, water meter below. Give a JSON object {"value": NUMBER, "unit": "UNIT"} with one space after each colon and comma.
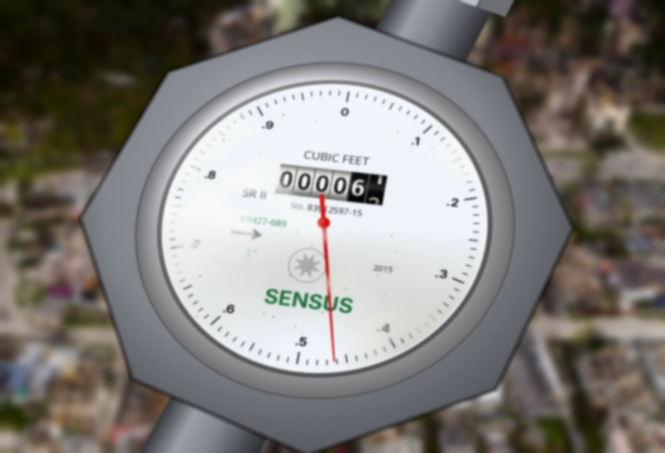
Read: {"value": 61.46, "unit": "ft³"}
